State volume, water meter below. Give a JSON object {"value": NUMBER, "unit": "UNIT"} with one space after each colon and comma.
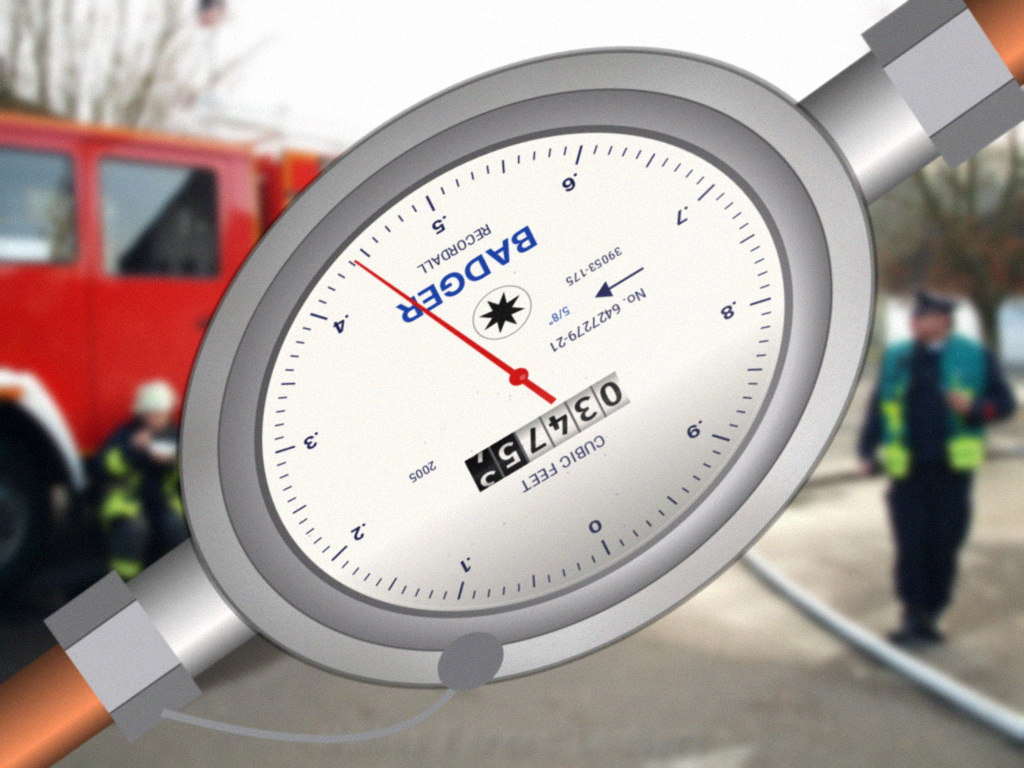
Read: {"value": 34753.44, "unit": "ft³"}
